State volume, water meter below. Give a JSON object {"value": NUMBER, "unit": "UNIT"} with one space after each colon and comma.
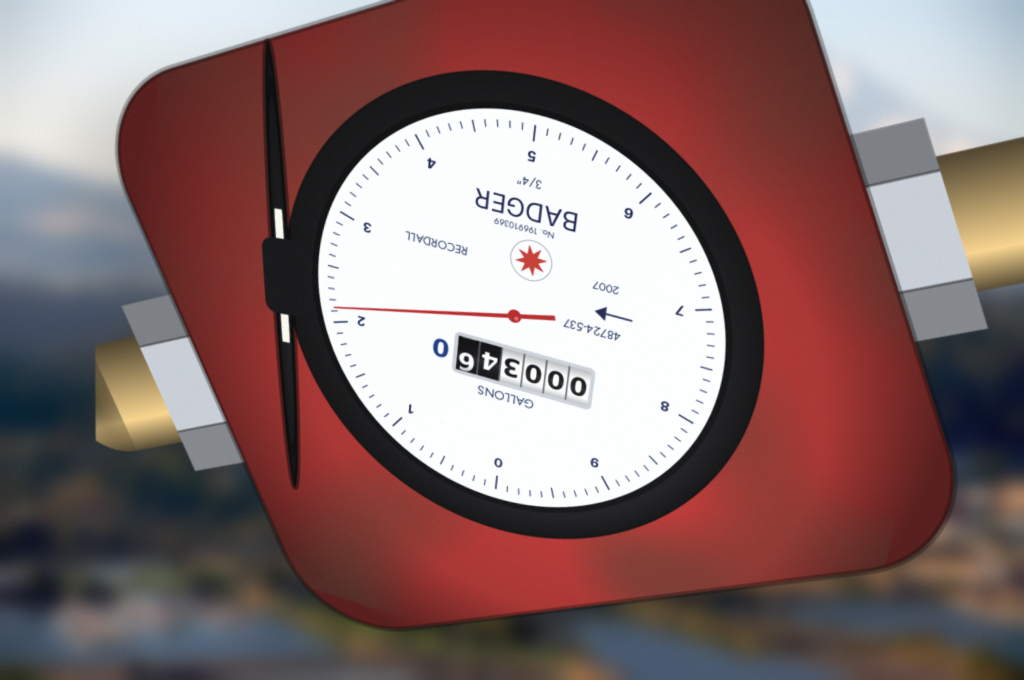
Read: {"value": 3462.1, "unit": "gal"}
